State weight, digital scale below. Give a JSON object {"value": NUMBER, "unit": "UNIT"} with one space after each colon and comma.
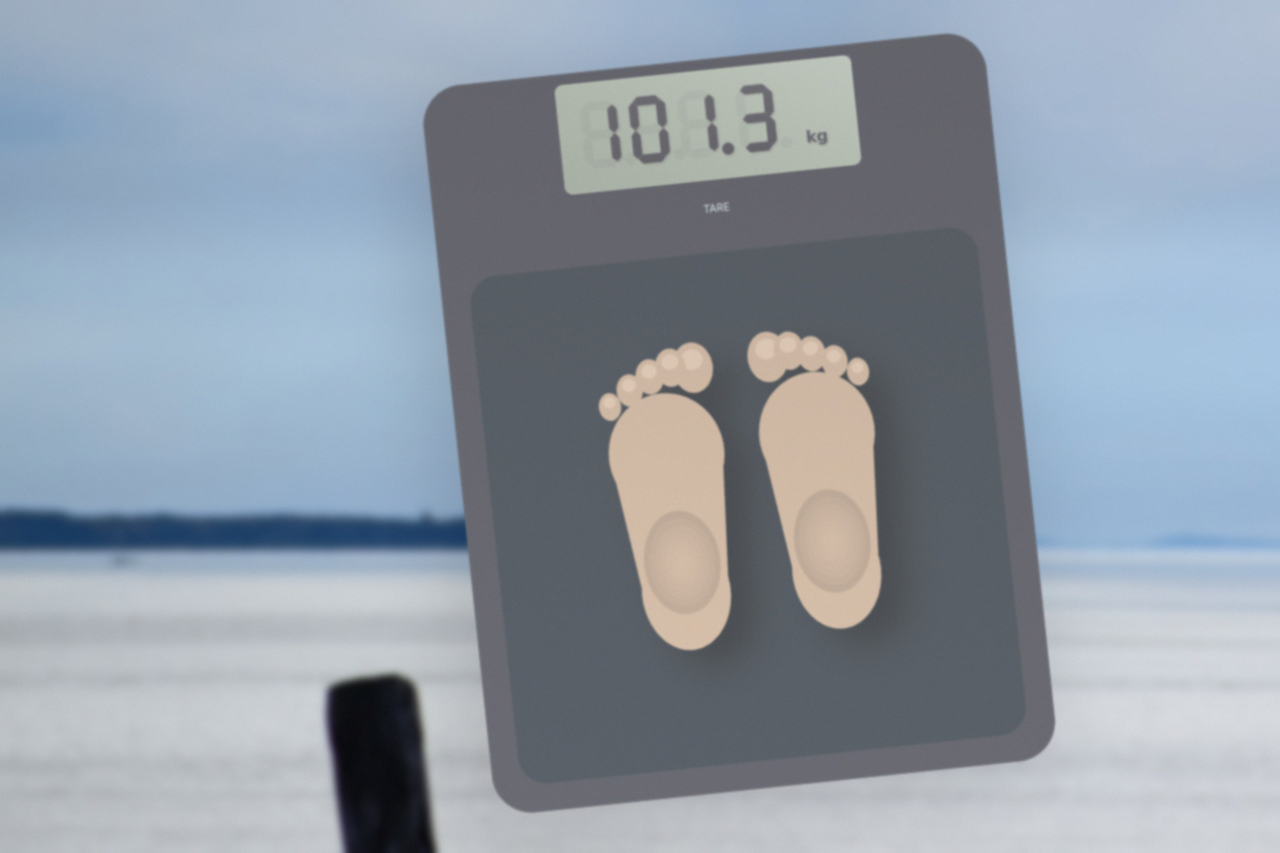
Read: {"value": 101.3, "unit": "kg"}
